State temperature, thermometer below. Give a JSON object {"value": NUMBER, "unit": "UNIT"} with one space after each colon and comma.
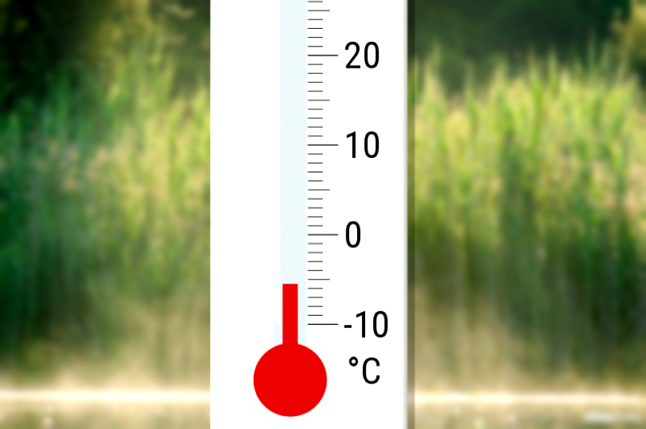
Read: {"value": -5.5, "unit": "°C"}
